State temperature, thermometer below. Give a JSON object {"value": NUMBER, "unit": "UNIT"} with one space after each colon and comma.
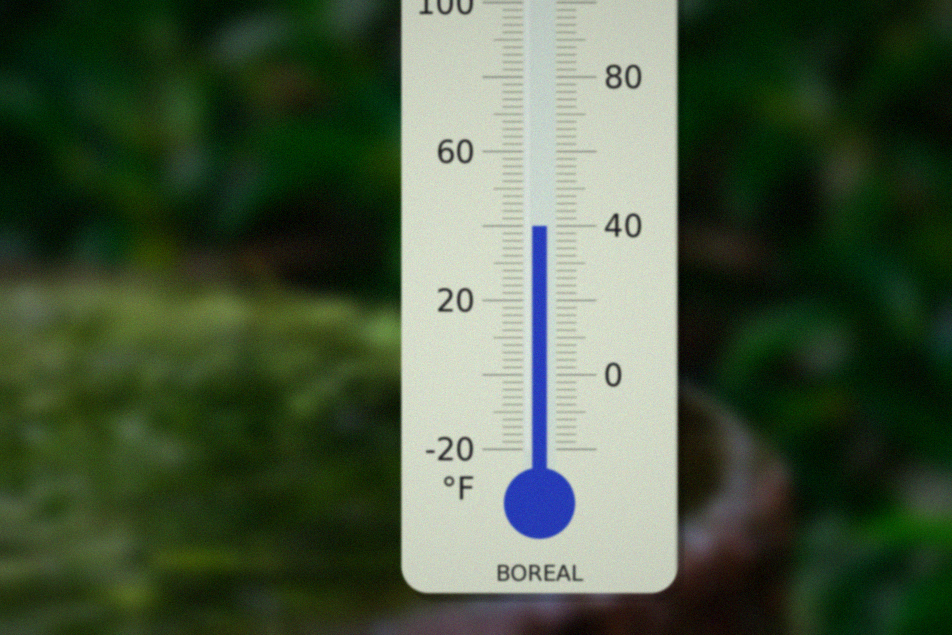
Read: {"value": 40, "unit": "°F"}
